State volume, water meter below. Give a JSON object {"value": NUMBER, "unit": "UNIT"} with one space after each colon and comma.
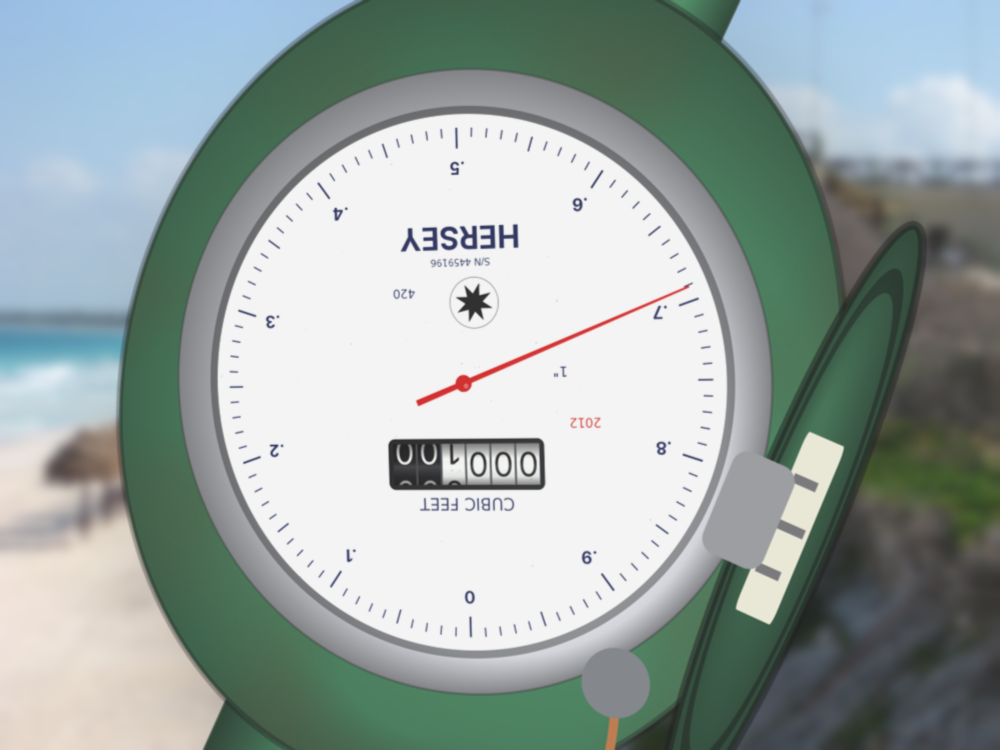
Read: {"value": 99.69, "unit": "ft³"}
